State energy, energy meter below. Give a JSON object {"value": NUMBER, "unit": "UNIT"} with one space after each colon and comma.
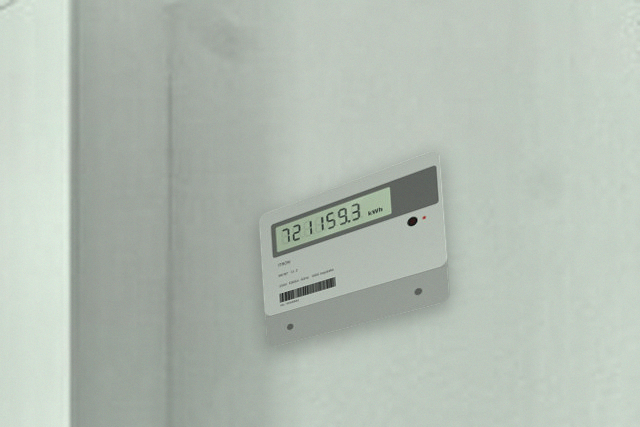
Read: {"value": 721159.3, "unit": "kWh"}
